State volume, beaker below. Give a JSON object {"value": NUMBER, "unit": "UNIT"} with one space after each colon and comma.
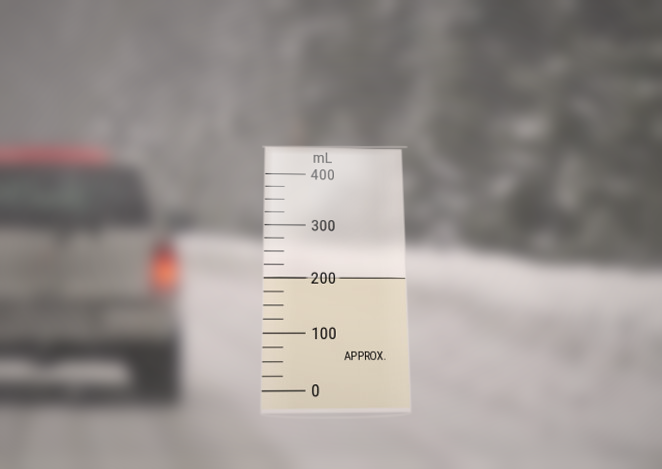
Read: {"value": 200, "unit": "mL"}
